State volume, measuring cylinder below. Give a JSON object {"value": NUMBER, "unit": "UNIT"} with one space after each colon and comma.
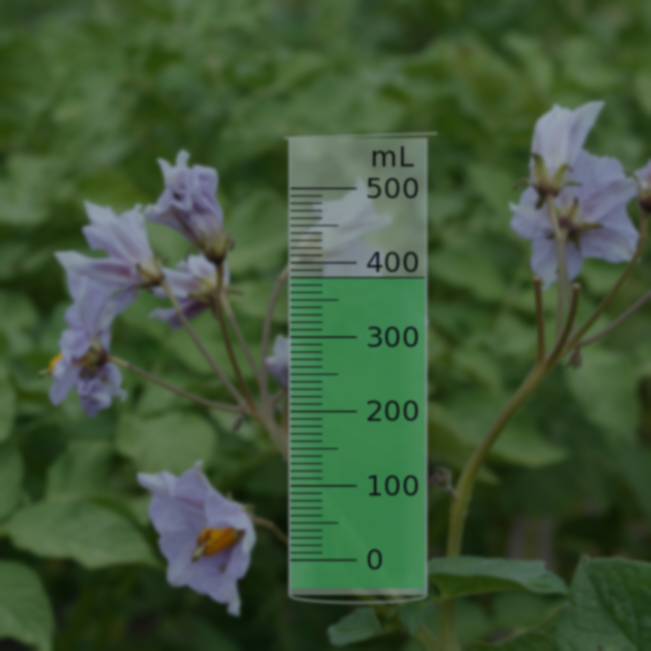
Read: {"value": 380, "unit": "mL"}
